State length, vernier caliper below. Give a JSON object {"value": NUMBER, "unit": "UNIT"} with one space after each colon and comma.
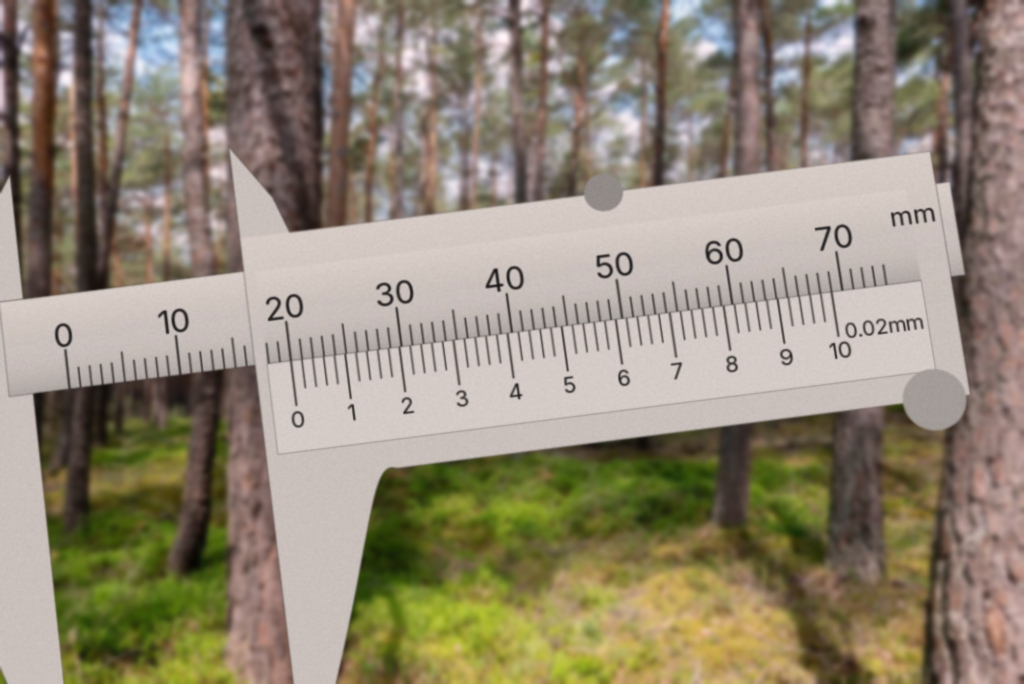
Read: {"value": 20.0, "unit": "mm"}
